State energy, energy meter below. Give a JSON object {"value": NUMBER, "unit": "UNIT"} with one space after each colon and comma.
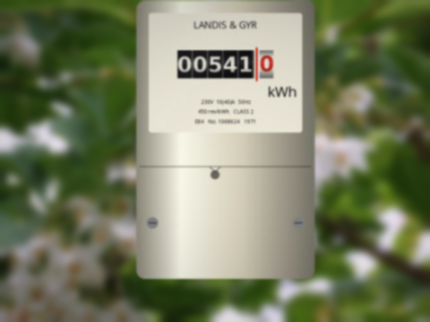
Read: {"value": 541.0, "unit": "kWh"}
